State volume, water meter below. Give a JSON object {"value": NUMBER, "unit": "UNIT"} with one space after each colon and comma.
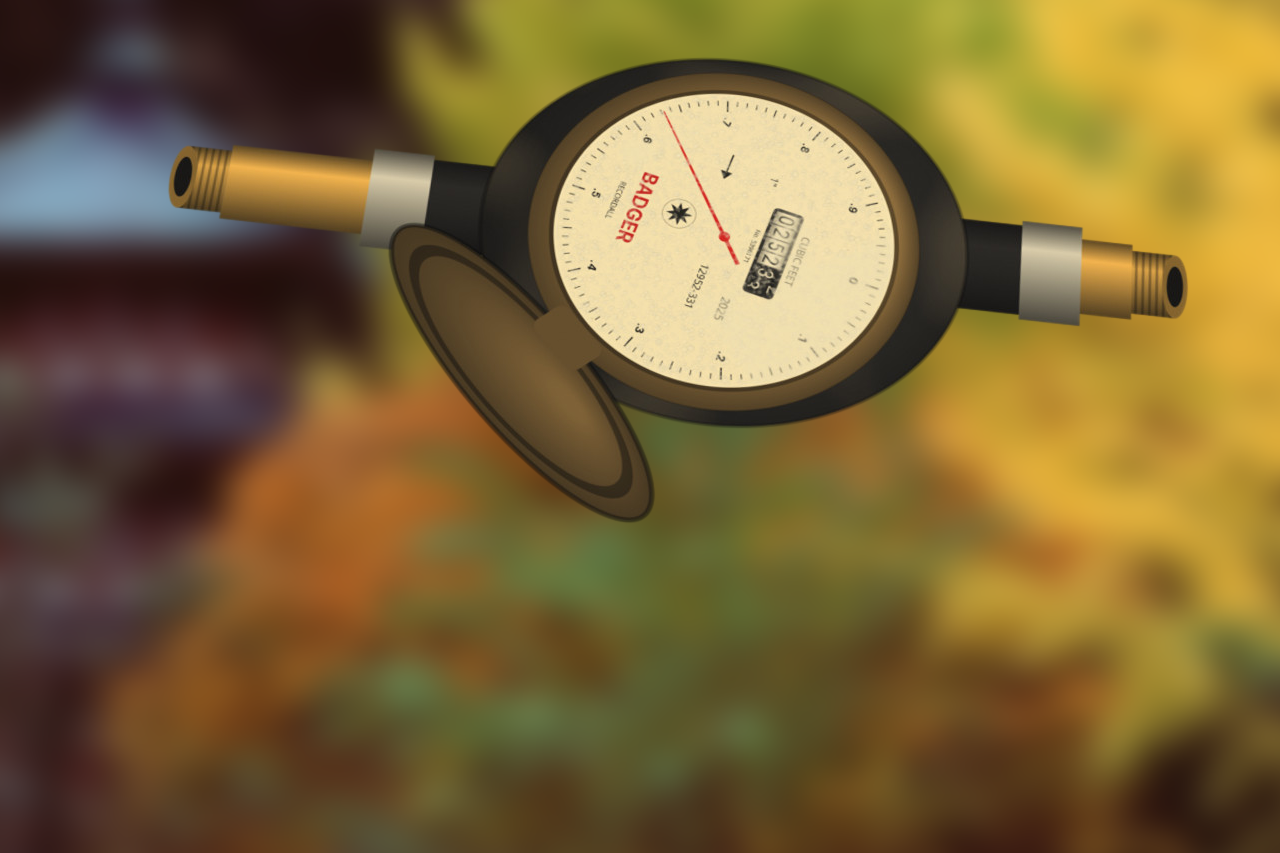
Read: {"value": 25232.63, "unit": "ft³"}
